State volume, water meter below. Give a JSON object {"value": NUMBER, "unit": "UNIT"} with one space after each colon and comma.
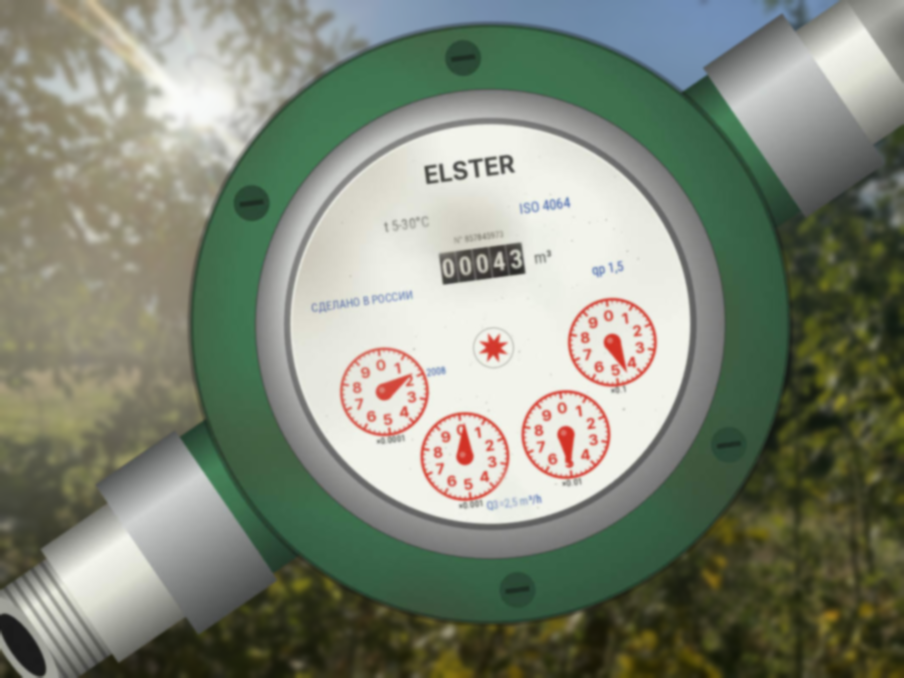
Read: {"value": 43.4501, "unit": "m³"}
